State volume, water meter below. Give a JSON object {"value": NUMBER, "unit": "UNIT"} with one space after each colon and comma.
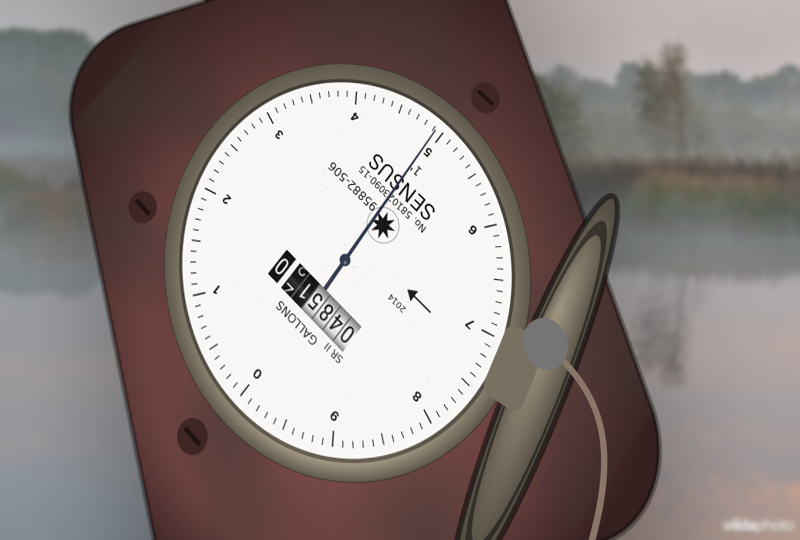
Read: {"value": 485124.9, "unit": "gal"}
